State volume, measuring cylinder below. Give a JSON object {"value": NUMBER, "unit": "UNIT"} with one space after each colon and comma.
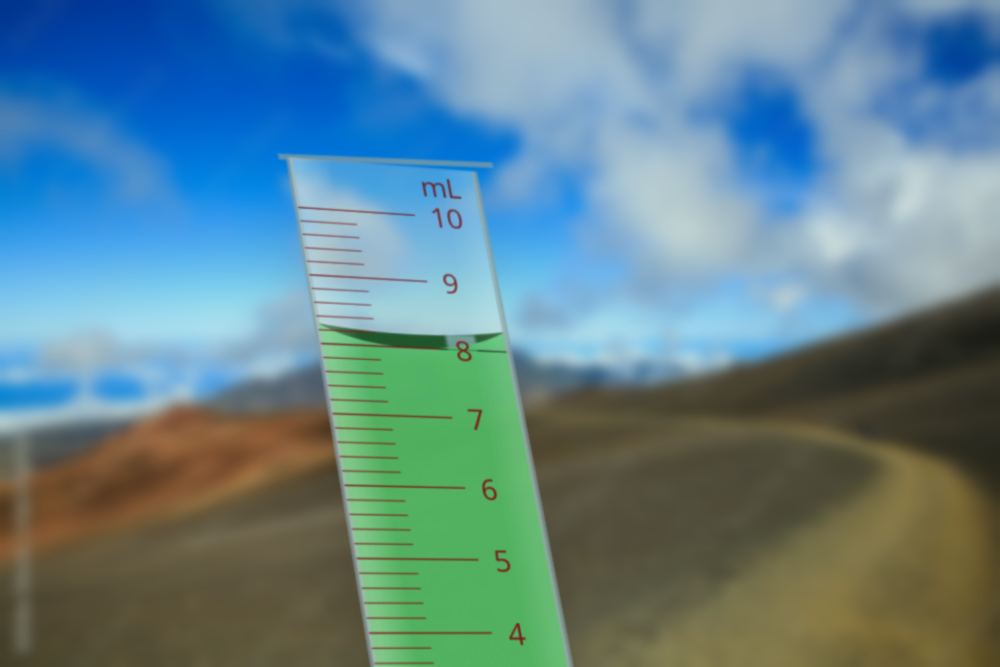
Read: {"value": 8, "unit": "mL"}
